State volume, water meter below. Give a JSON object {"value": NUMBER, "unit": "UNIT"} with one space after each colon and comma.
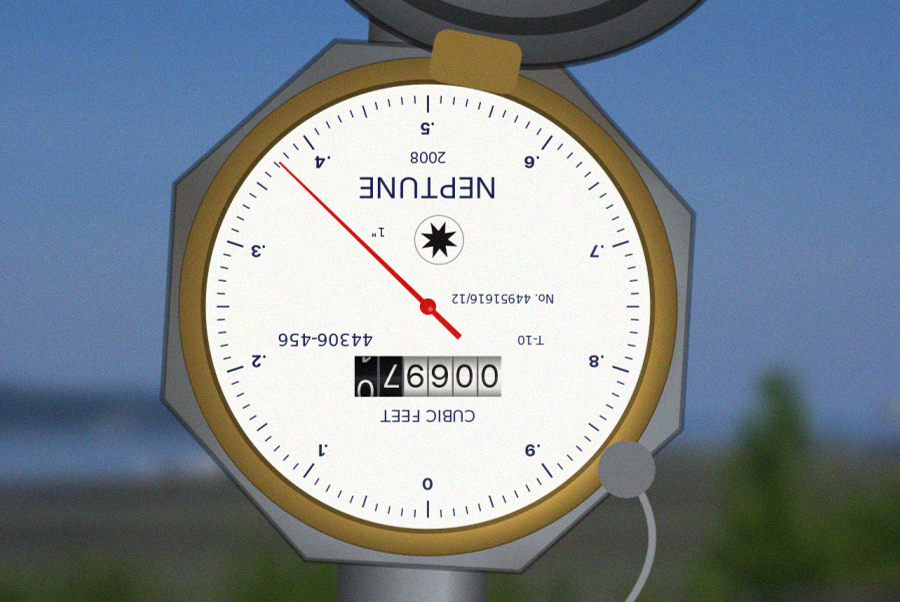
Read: {"value": 6970.37, "unit": "ft³"}
